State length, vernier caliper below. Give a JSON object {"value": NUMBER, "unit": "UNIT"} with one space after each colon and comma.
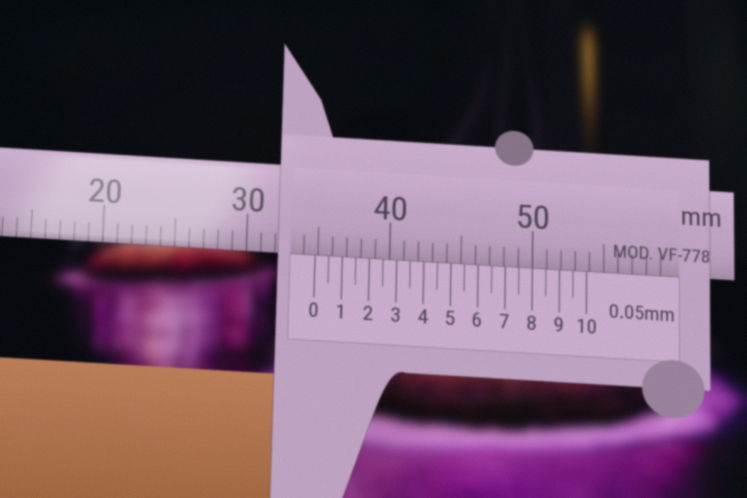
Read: {"value": 34.8, "unit": "mm"}
